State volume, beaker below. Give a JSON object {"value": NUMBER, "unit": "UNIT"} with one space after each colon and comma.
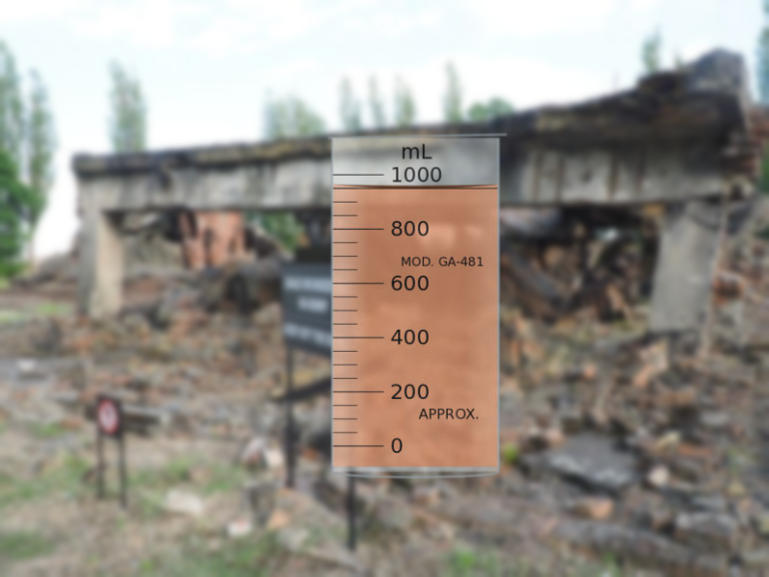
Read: {"value": 950, "unit": "mL"}
